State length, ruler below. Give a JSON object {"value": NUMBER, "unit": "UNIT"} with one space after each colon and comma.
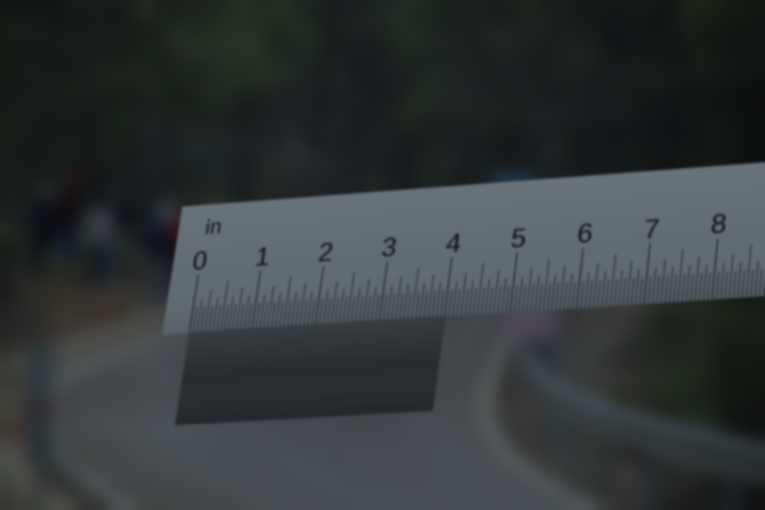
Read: {"value": 4, "unit": "in"}
